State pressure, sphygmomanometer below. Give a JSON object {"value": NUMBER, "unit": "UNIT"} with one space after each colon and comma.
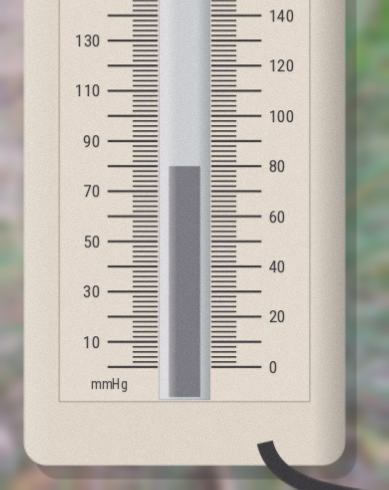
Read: {"value": 80, "unit": "mmHg"}
